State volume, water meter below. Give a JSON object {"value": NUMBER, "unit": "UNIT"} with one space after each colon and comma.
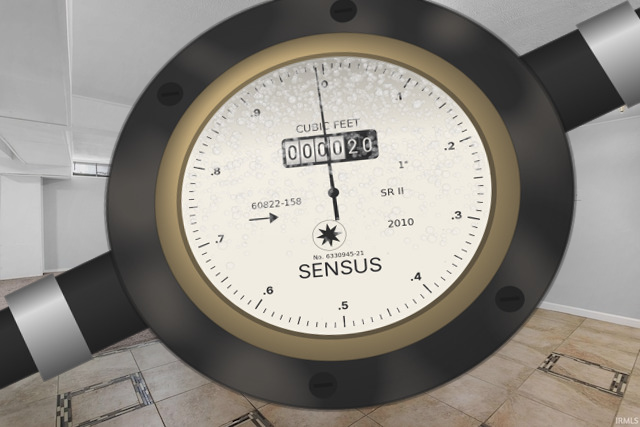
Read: {"value": 19.99, "unit": "ft³"}
